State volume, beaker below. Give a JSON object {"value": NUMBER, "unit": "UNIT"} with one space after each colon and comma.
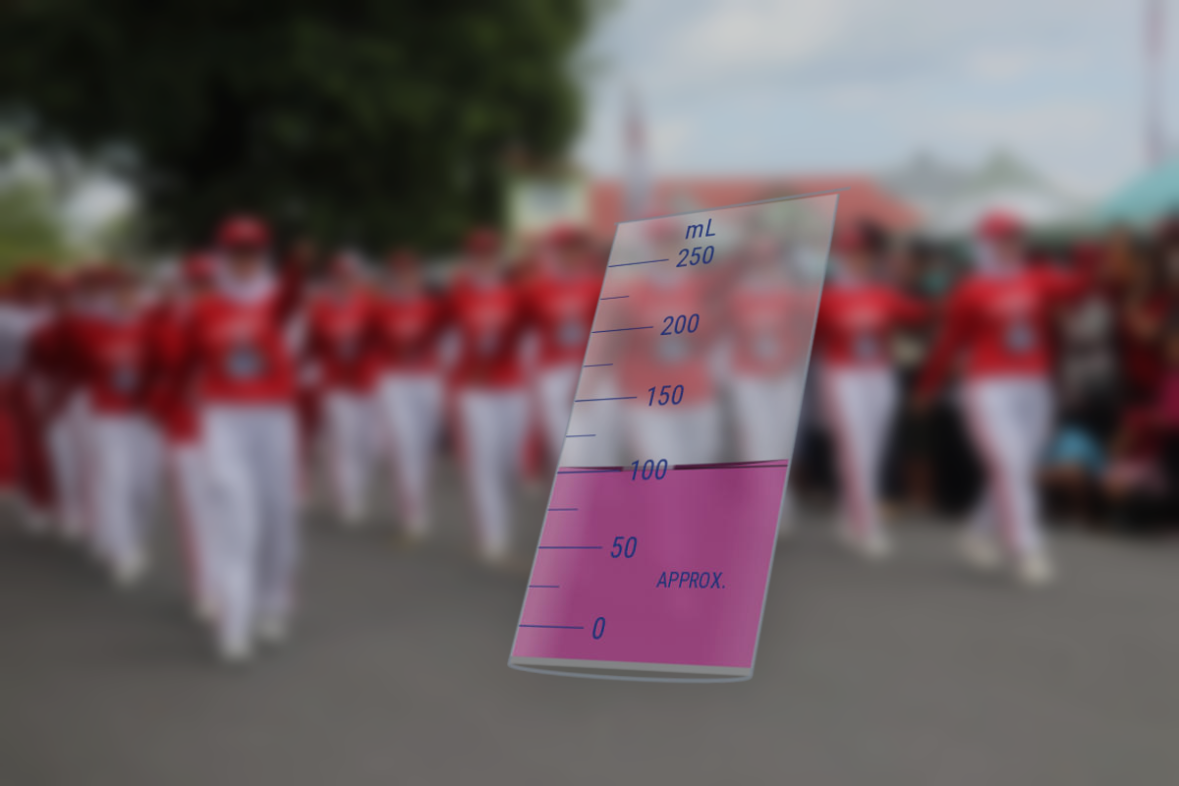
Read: {"value": 100, "unit": "mL"}
